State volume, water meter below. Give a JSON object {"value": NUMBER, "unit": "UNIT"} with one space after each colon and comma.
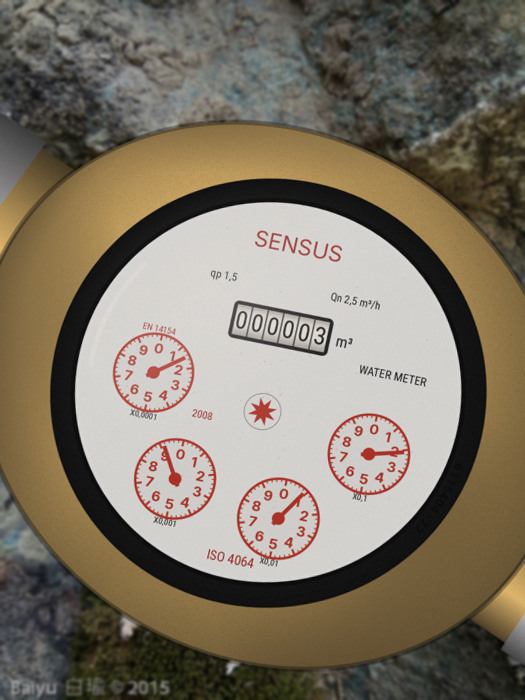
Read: {"value": 3.2091, "unit": "m³"}
